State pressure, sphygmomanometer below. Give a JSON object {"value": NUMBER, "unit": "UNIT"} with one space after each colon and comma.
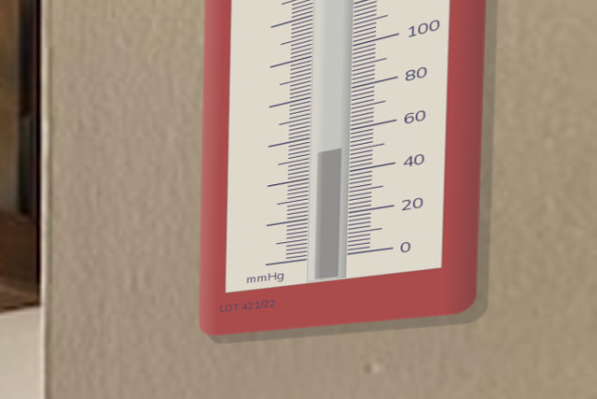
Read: {"value": 52, "unit": "mmHg"}
